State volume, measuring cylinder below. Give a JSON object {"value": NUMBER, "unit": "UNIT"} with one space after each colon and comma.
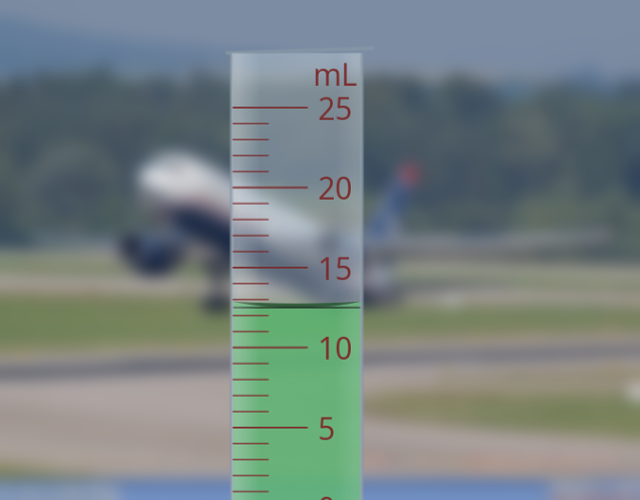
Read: {"value": 12.5, "unit": "mL"}
